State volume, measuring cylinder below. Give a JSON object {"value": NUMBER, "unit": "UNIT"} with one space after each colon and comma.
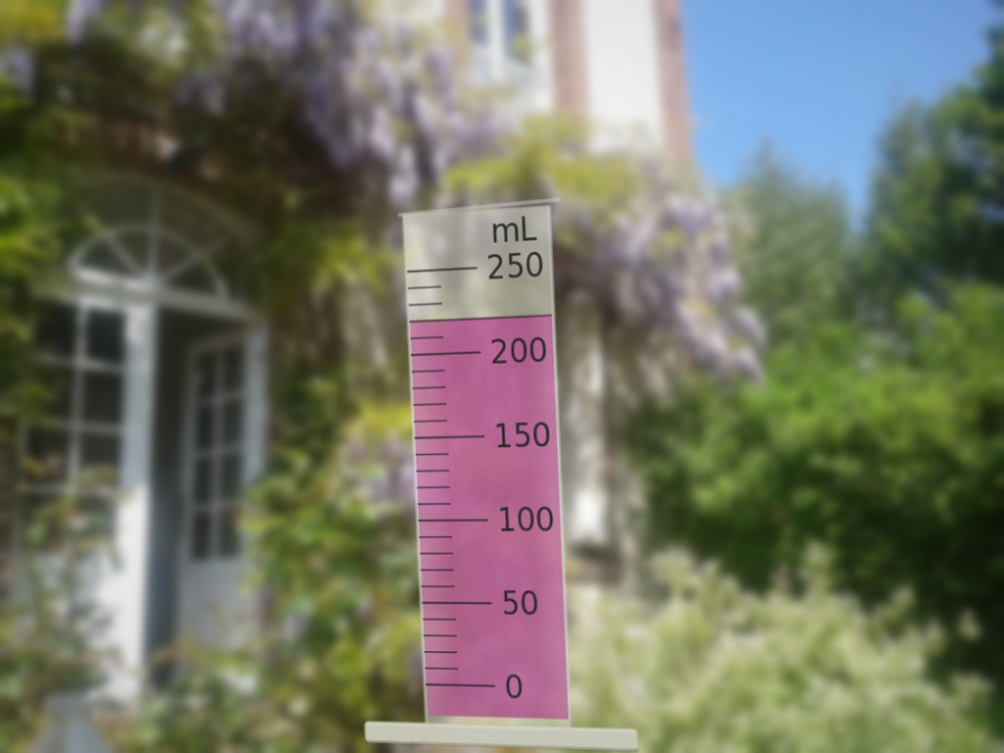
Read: {"value": 220, "unit": "mL"}
